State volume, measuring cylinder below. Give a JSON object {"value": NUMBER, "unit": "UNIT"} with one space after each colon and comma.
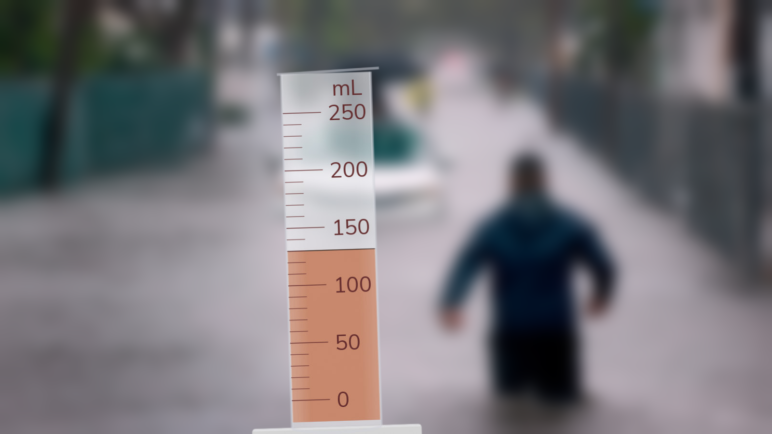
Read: {"value": 130, "unit": "mL"}
